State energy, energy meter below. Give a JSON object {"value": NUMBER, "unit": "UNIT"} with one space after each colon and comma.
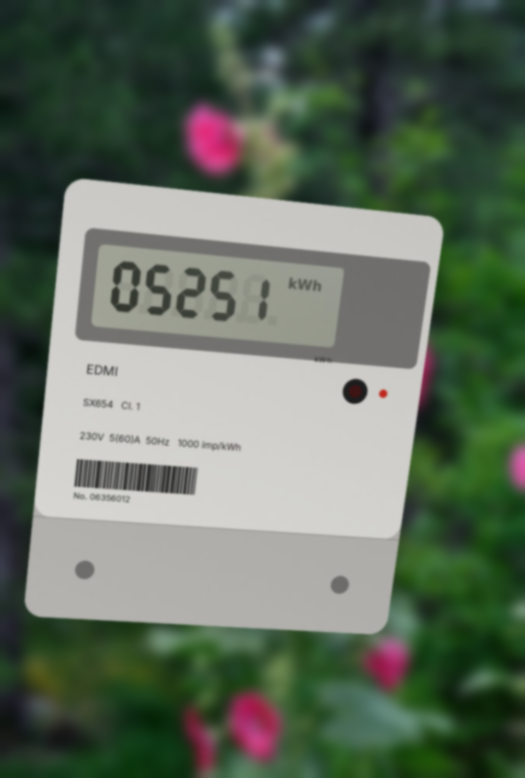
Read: {"value": 5251, "unit": "kWh"}
